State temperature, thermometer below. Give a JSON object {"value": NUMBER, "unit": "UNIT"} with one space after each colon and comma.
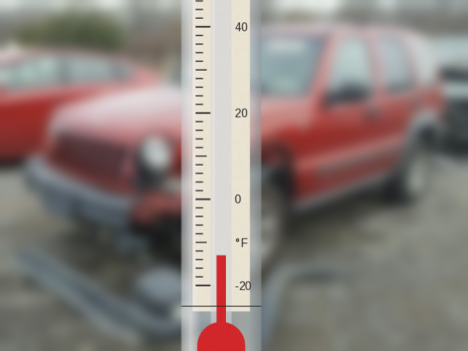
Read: {"value": -13, "unit": "°F"}
